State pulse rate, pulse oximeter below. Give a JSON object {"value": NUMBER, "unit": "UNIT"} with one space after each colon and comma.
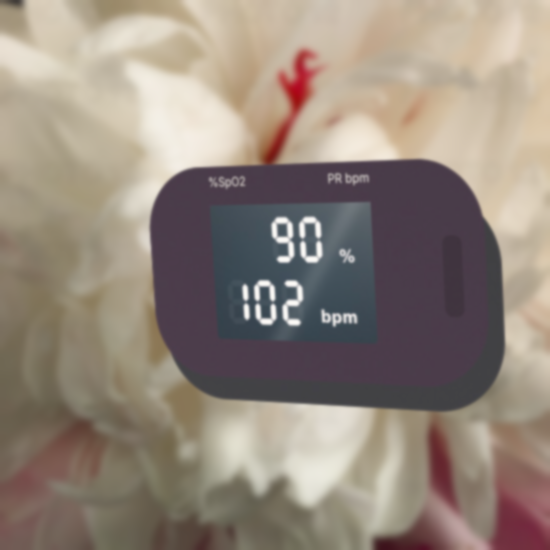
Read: {"value": 102, "unit": "bpm"}
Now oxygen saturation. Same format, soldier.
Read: {"value": 90, "unit": "%"}
